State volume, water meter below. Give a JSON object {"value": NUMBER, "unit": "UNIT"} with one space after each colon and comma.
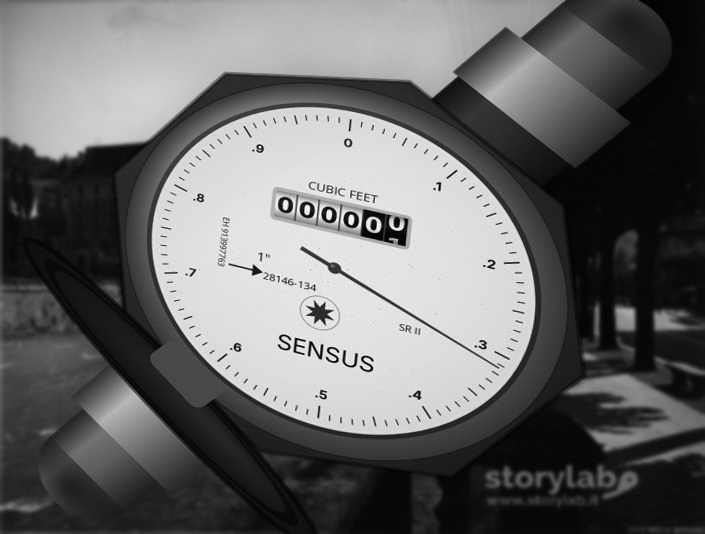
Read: {"value": 0.31, "unit": "ft³"}
